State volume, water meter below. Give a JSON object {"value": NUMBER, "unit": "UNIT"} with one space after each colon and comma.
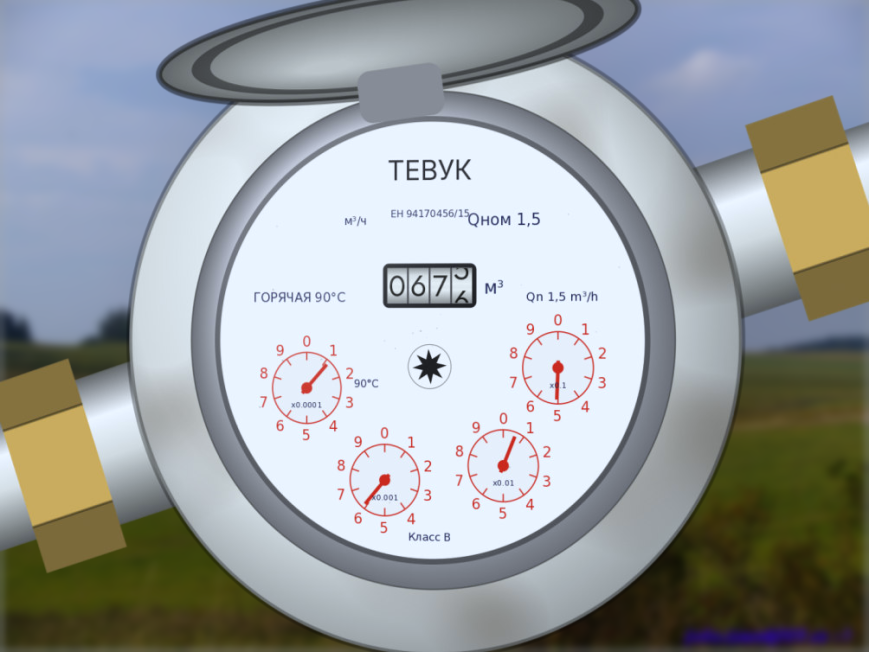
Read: {"value": 675.5061, "unit": "m³"}
